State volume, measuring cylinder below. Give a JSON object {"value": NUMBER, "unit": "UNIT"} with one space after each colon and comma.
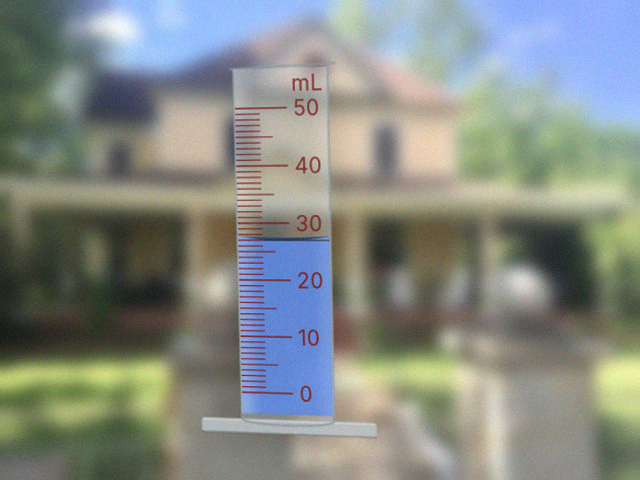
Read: {"value": 27, "unit": "mL"}
